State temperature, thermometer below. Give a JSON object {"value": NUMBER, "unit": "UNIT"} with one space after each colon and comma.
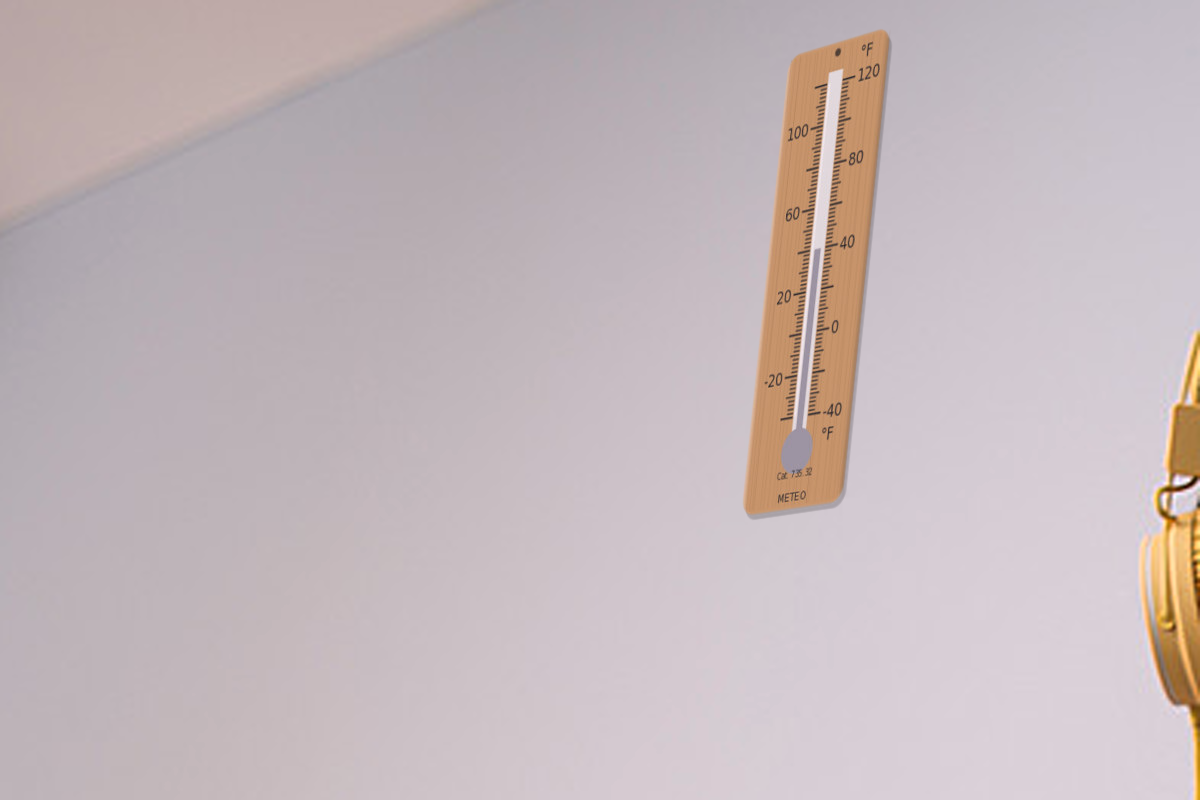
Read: {"value": 40, "unit": "°F"}
